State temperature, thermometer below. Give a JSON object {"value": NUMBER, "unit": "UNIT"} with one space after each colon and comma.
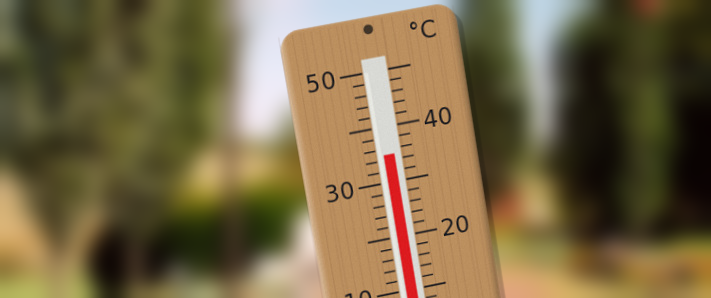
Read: {"value": 35, "unit": "°C"}
